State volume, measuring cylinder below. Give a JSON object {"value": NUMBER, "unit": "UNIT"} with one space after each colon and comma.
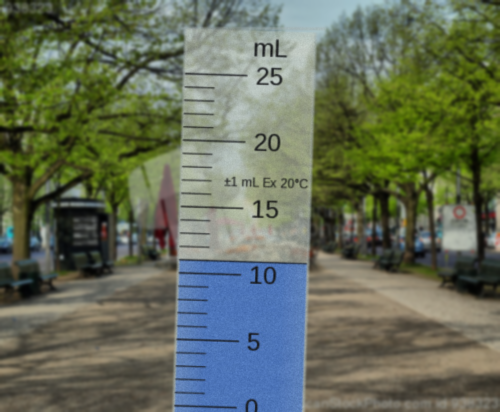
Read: {"value": 11, "unit": "mL"}
